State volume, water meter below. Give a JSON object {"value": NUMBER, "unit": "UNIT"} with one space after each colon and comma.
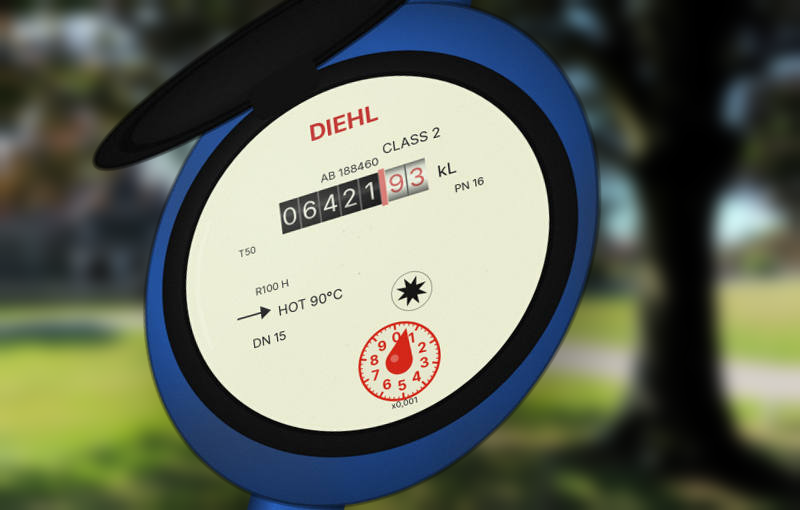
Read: {"value": 6421.930, "unit": "kL"}
